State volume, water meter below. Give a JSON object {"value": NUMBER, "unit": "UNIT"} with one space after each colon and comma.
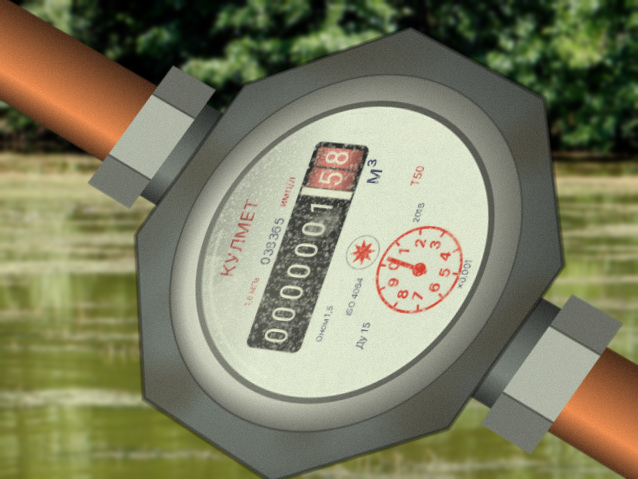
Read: {"value": 1.580, "unit": "m³"}
